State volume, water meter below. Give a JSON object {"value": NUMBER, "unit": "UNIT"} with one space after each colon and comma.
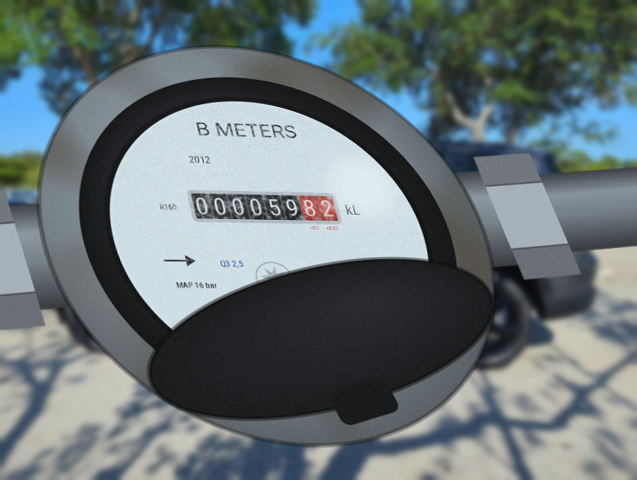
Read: {"value": 59.82, "unit": "kL"}
